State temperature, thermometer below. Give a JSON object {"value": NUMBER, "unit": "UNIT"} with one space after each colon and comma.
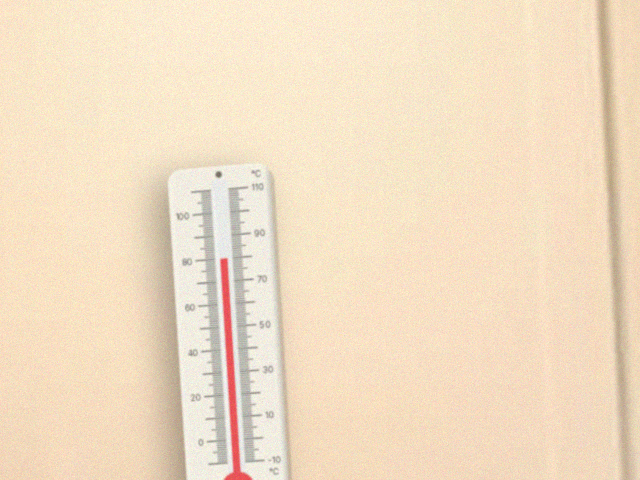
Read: {"value": 80, "unit": "°C"}
